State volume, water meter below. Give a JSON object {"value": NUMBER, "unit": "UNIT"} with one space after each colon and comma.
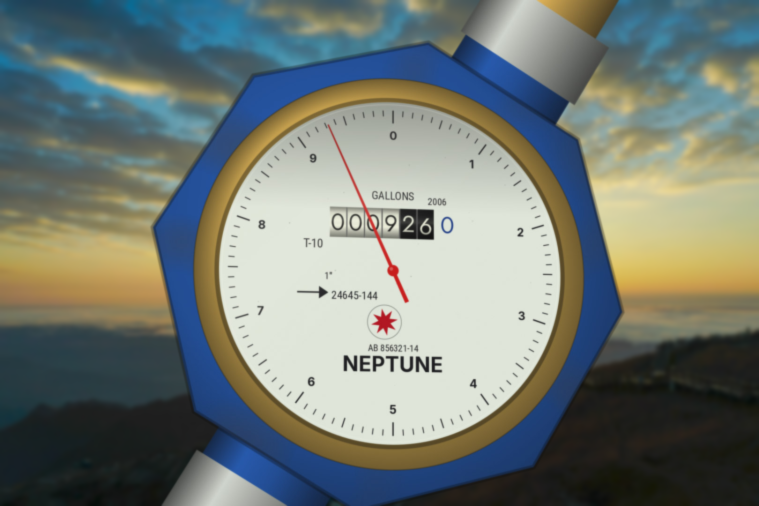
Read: {"value": 9259.3, "unit": "gal"}
